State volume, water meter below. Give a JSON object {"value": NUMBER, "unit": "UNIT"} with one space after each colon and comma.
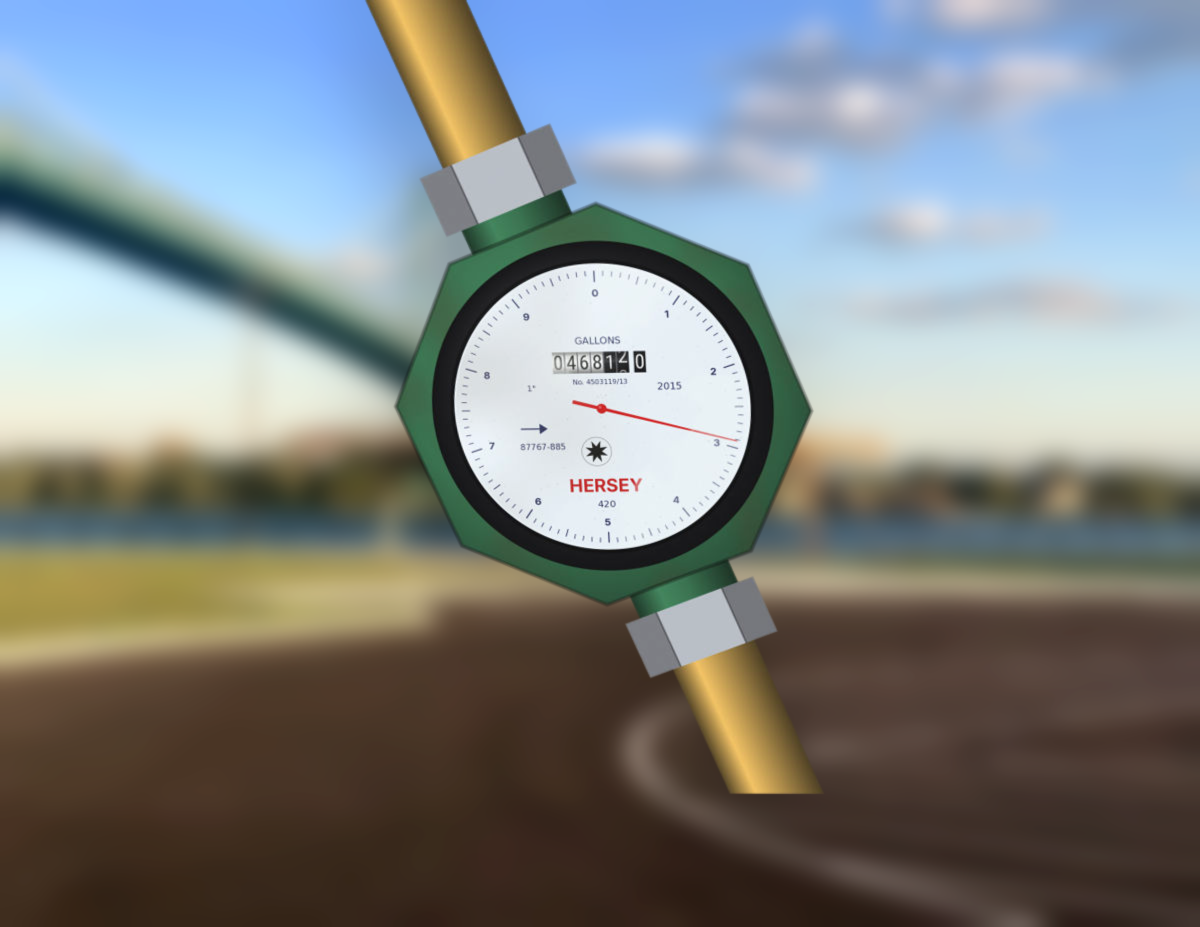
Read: {"value": 468122.9, "unit": "gal"}
